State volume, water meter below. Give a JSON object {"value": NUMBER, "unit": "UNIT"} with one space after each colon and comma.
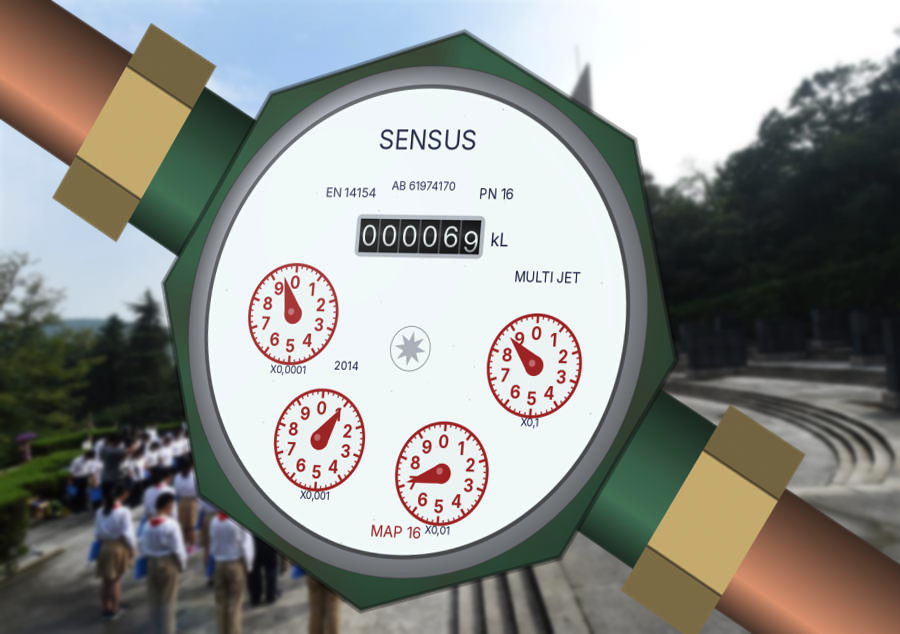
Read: {"value": 68.8709, "unit": "kL"}
